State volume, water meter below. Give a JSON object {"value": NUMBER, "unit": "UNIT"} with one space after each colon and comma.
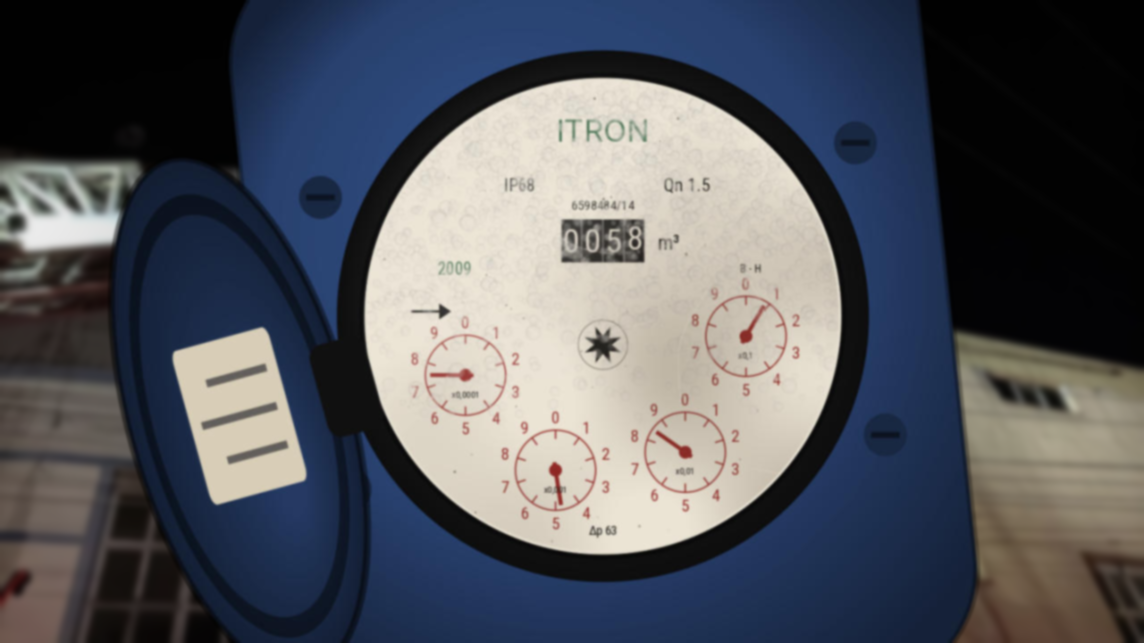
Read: {"value": 58.0847, "unit": "m³"}
